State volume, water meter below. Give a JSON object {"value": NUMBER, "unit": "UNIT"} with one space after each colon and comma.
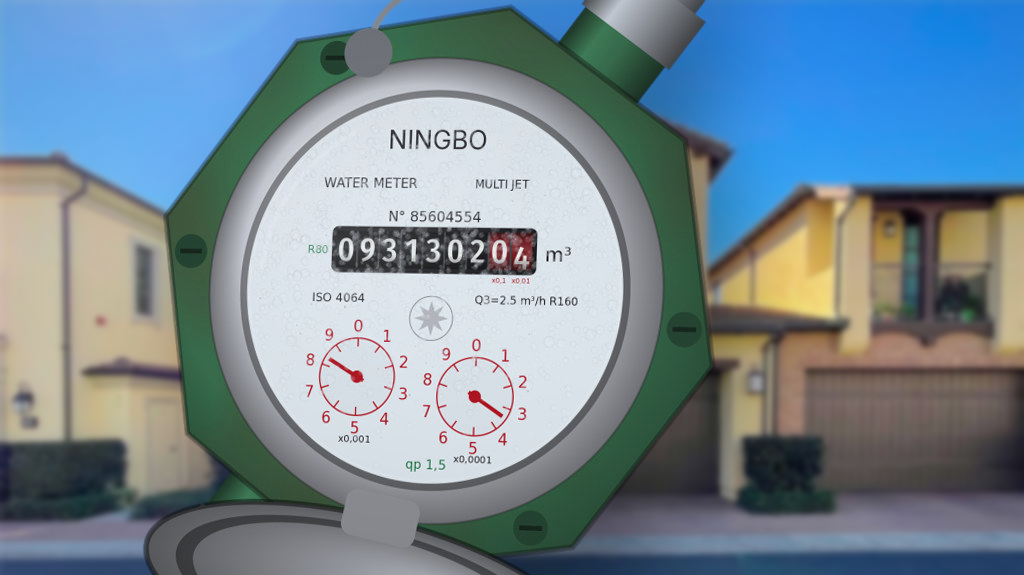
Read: {"value": 931302.0383, "unit": "m³"}
